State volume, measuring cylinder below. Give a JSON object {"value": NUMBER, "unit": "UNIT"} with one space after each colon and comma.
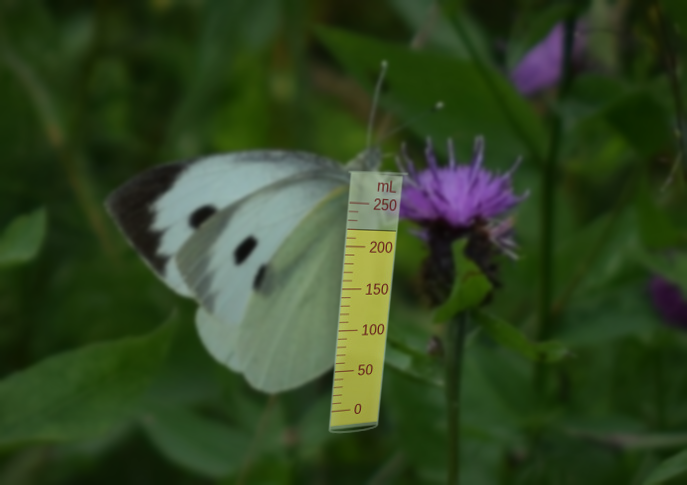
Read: {"value": 220, "unit": "mL"}
